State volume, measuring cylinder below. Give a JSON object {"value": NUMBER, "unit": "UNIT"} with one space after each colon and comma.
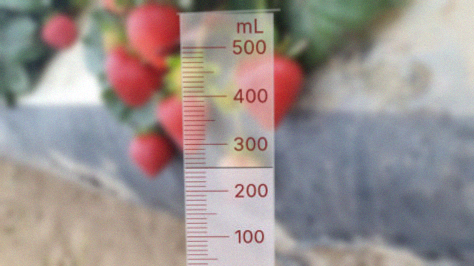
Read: {"value": 250, "unit": "mL"}
